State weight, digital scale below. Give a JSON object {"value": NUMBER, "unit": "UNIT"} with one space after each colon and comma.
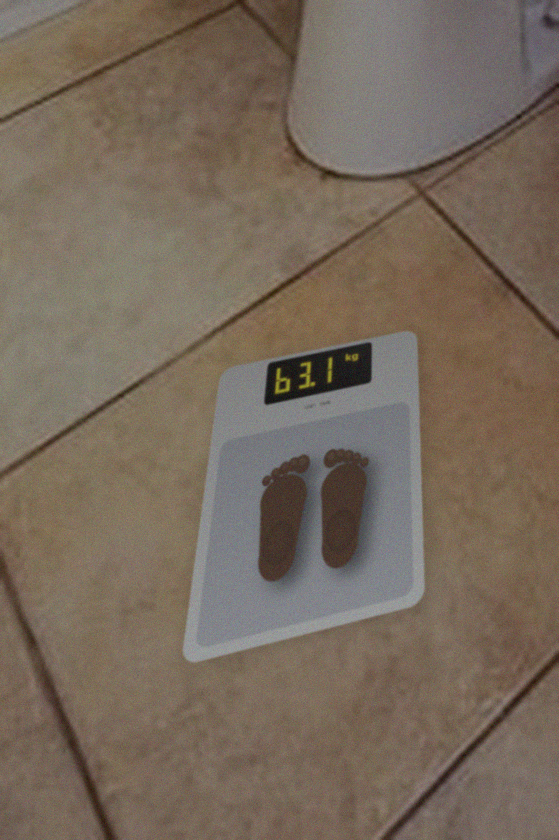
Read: {"value": 63.1, "unit": "kg"}
